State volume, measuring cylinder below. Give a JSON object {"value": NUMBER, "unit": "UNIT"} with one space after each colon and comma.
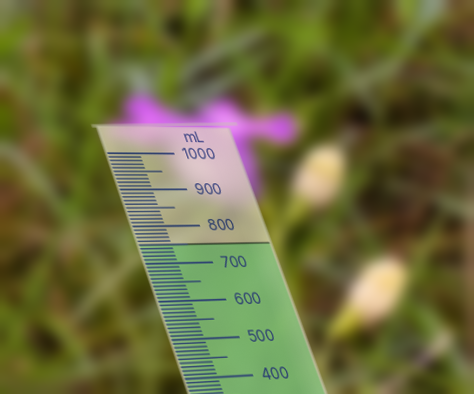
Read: {"value": 750, "unit": "mL"}
